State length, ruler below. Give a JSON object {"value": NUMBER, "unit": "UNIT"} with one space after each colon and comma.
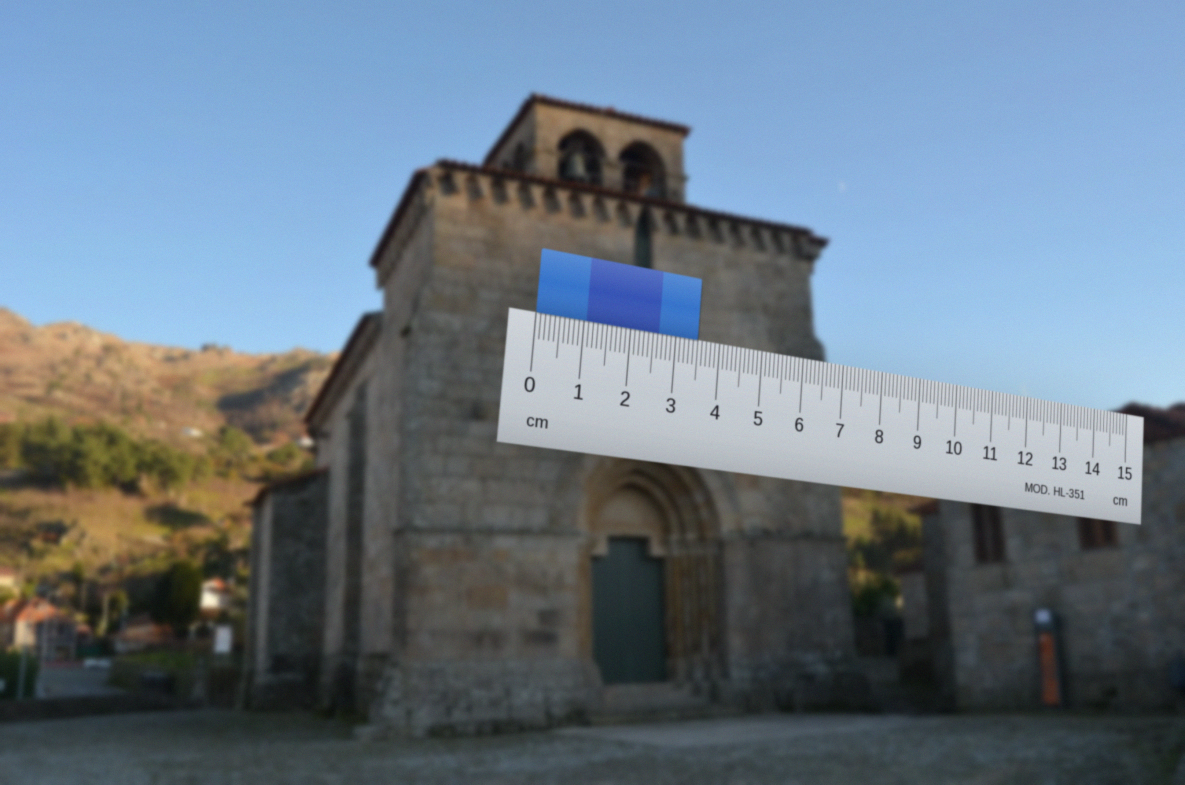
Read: {"value": 3.5, "unit": "cm"}
